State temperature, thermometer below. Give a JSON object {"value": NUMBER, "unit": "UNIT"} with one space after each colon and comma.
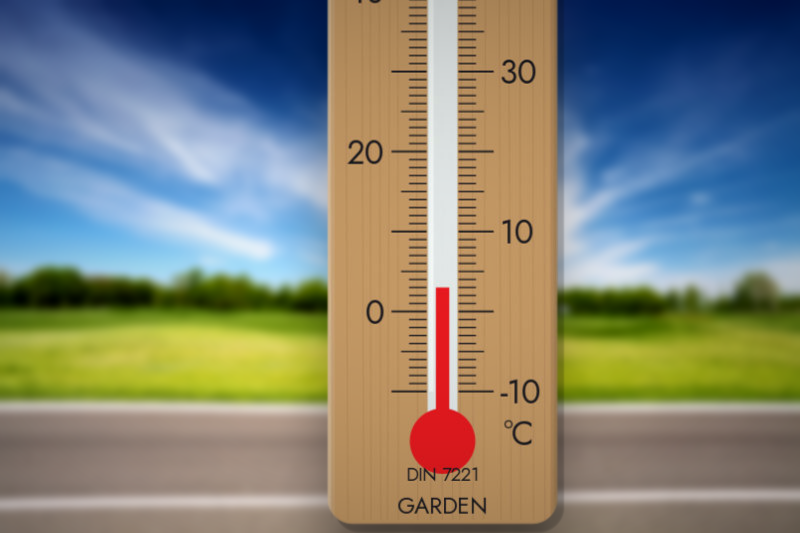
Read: {"value": 3, "unit": "°C"}
